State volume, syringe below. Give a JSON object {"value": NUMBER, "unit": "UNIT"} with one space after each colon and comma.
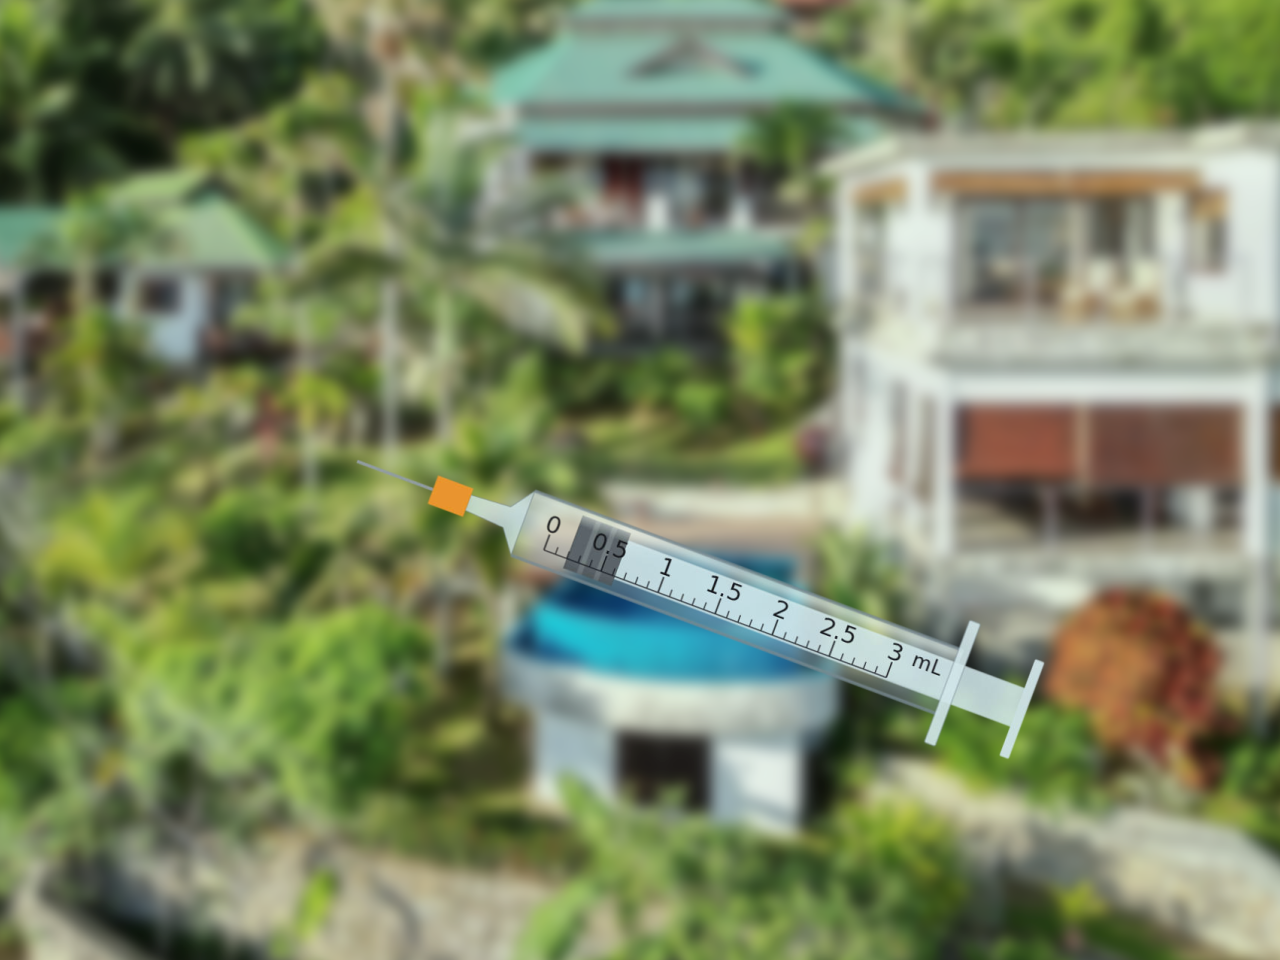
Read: {"value": 0.2, "unit": "mL"}
